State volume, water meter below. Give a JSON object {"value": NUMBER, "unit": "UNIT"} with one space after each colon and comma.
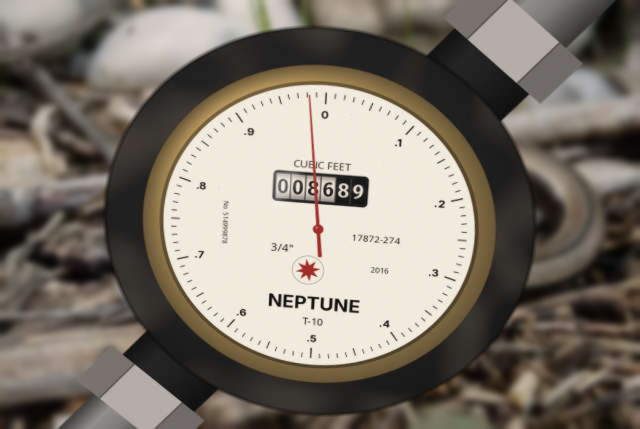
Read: {"value": 8688.98, "unit": "ft³"}
